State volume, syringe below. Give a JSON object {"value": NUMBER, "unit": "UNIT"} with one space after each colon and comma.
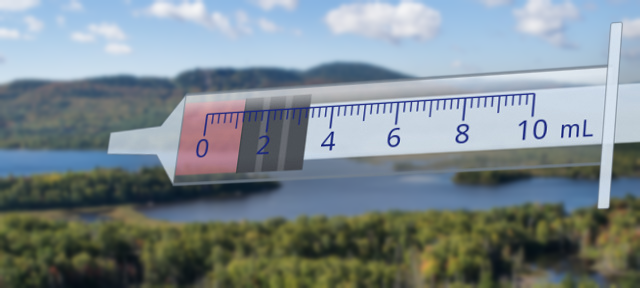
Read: {"value": 1.2, "unit": "mL"}
